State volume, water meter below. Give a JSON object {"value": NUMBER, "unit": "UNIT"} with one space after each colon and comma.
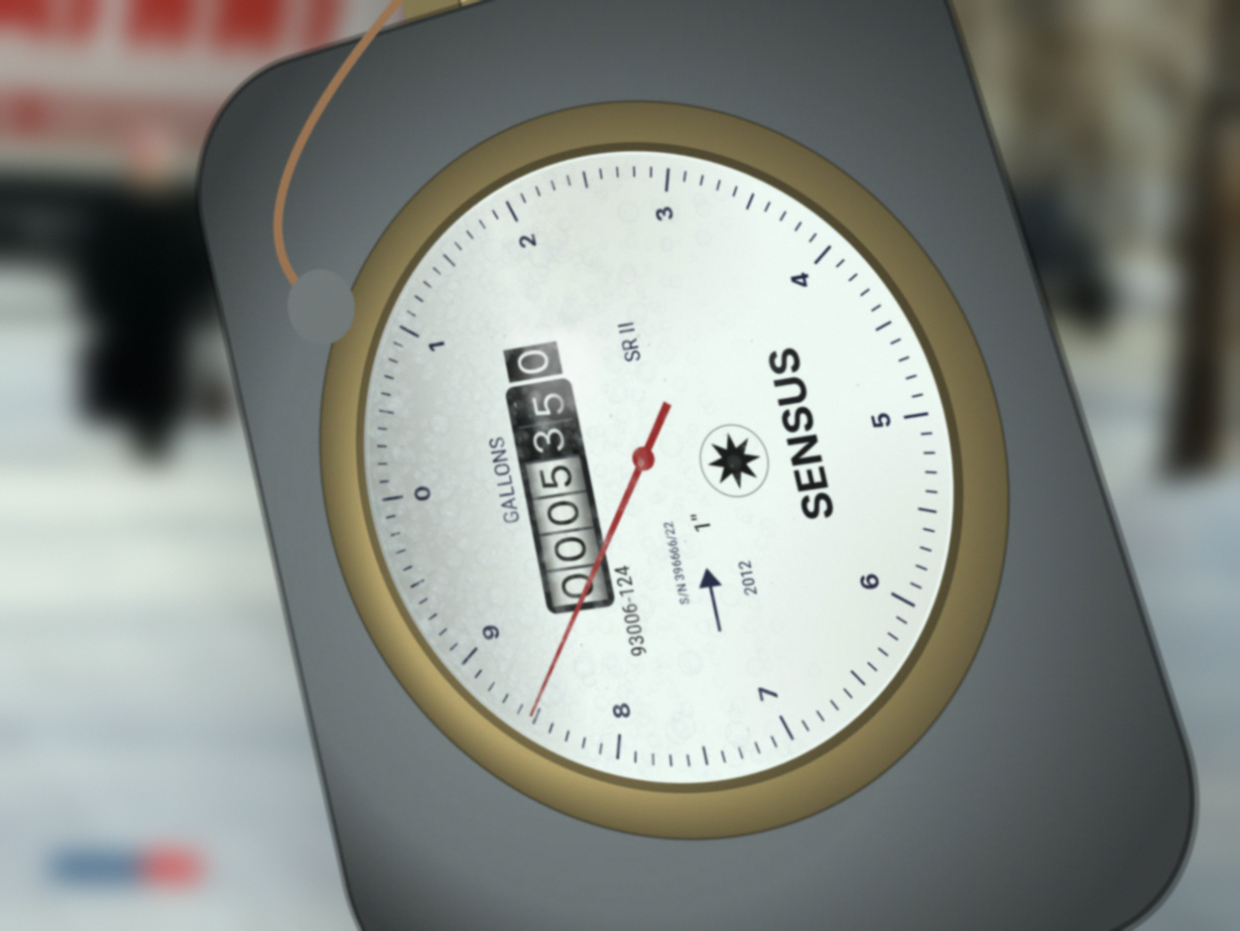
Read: {"value": 5348.5, "unit": "gal"}
